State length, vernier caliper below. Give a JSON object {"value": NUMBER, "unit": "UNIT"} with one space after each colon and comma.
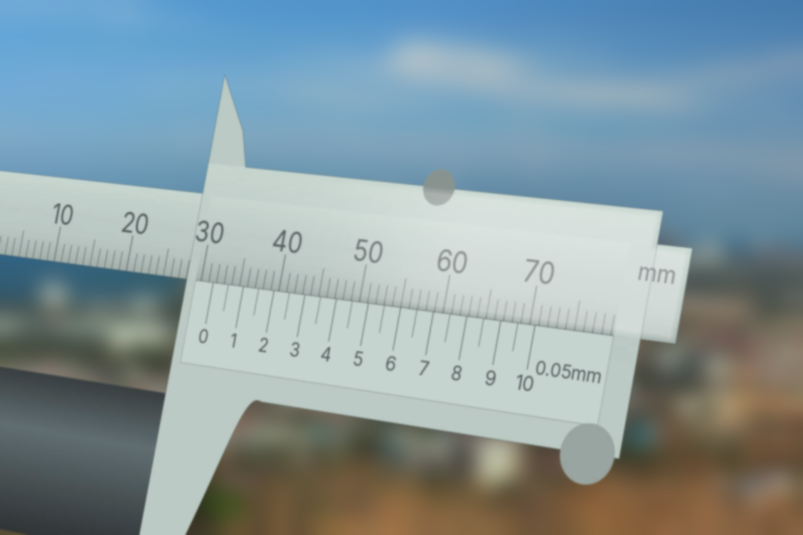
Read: {"value": 31.6, "unit": "mm"}
